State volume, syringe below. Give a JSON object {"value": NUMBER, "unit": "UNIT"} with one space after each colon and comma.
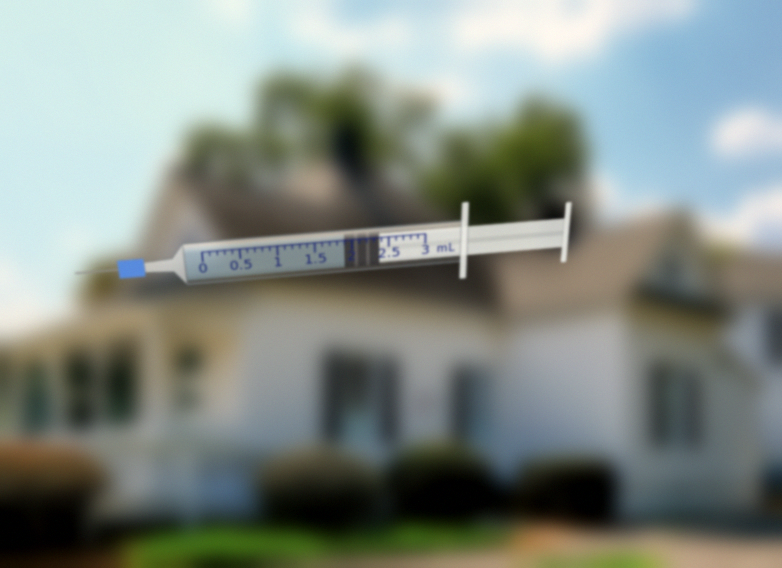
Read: {"value": 1.9, "unit": "mL"}
